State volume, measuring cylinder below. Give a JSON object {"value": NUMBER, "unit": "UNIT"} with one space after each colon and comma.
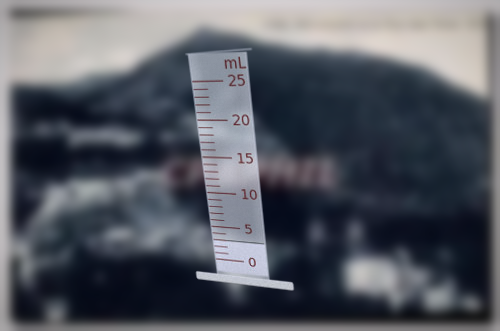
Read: {"value": 3, "unit": "mL"}
